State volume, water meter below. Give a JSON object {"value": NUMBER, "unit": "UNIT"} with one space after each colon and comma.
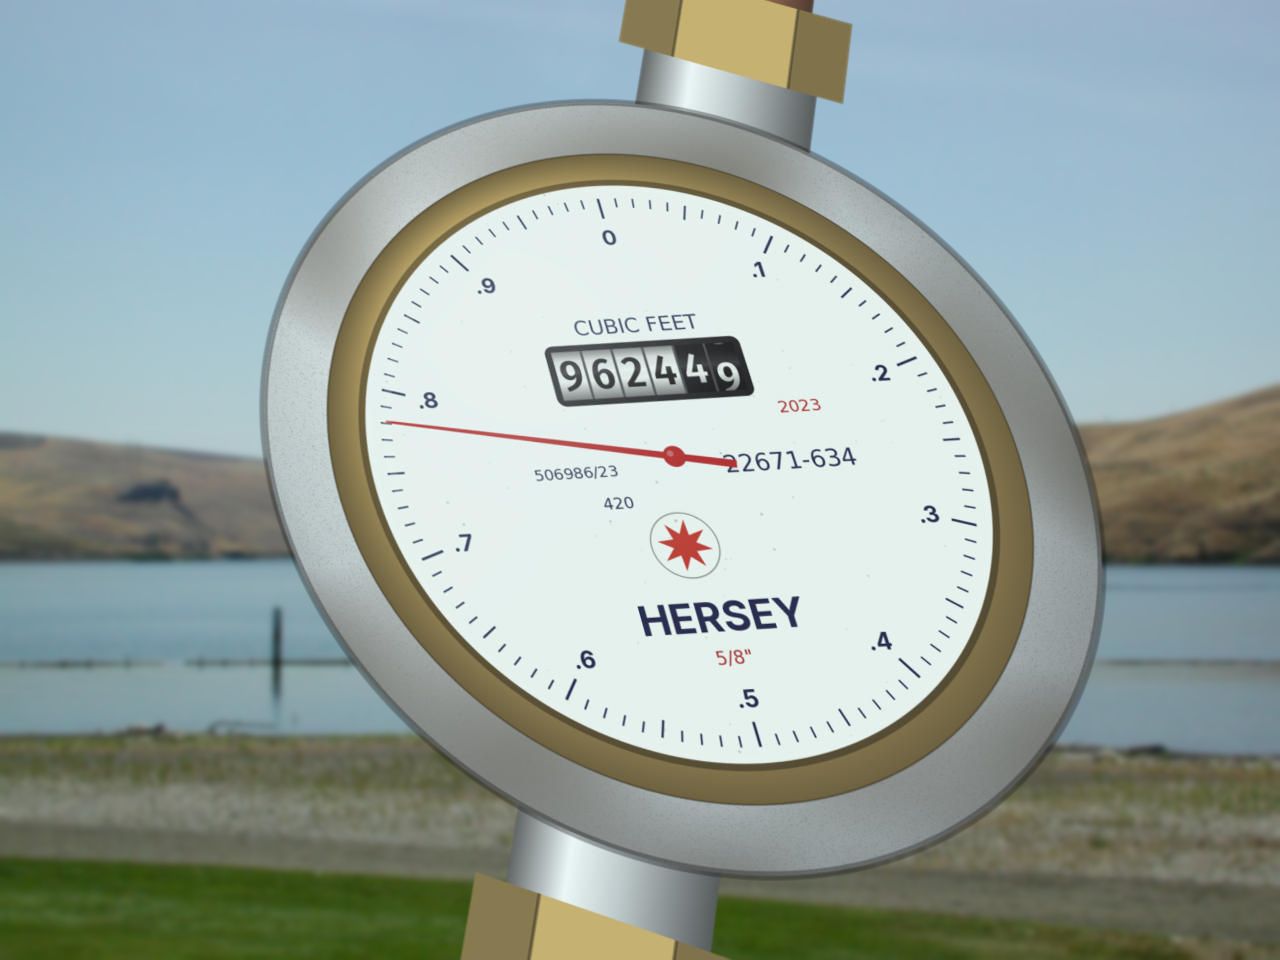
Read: {"value": 962448.78, "unit": "ft³"}
